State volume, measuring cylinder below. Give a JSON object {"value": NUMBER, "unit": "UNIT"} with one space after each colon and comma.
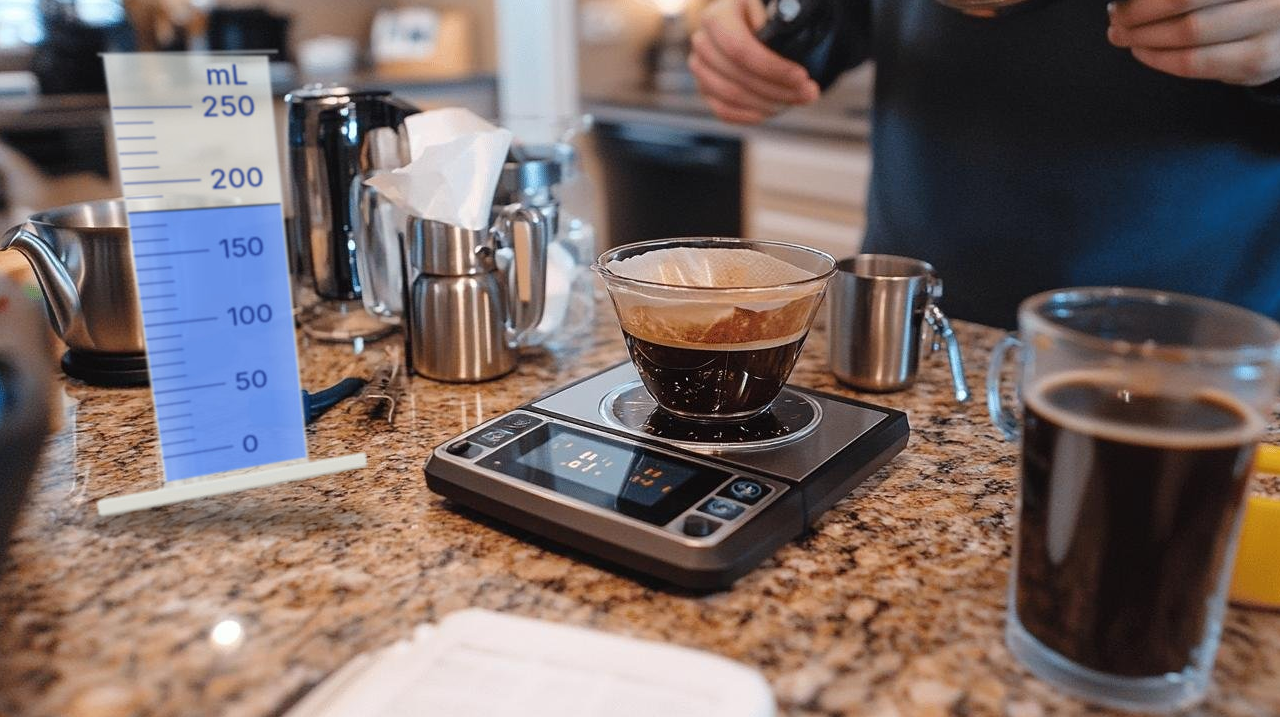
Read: {"value": 180, "unit": "mL"}
